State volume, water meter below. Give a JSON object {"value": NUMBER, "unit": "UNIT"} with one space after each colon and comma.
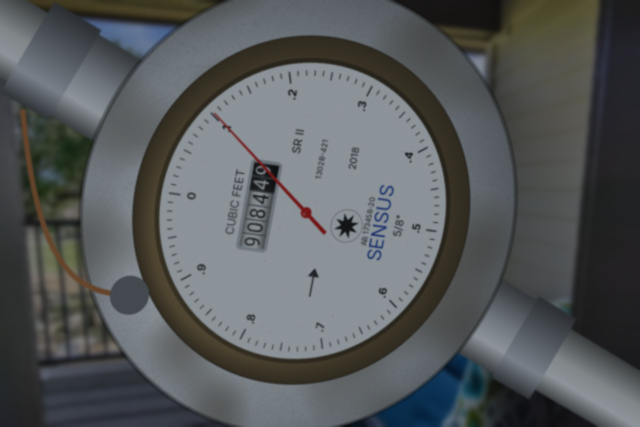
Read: {"value": 908449.10, "unit": "ft³"}
